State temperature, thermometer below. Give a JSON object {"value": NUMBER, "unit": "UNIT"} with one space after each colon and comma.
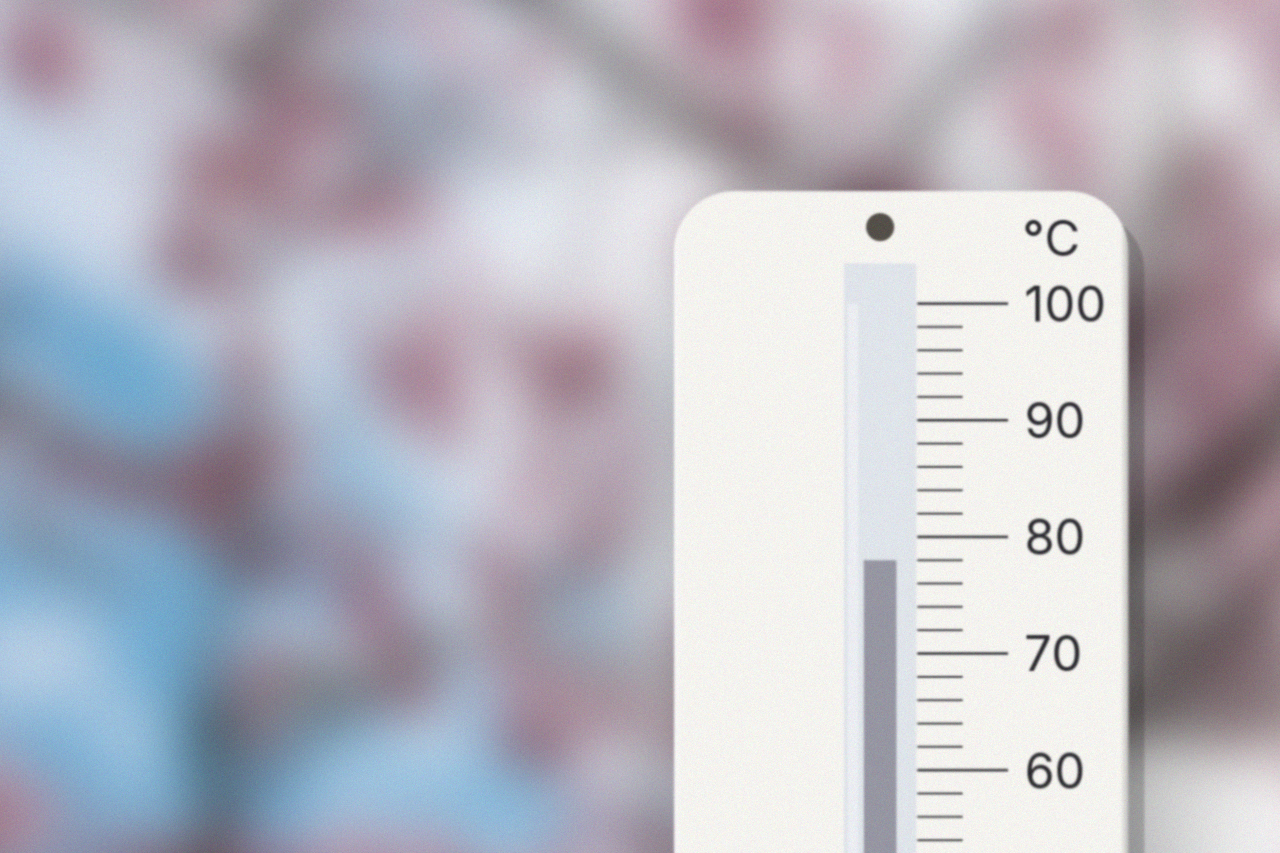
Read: {"value": 78, "unit": "°C"}
